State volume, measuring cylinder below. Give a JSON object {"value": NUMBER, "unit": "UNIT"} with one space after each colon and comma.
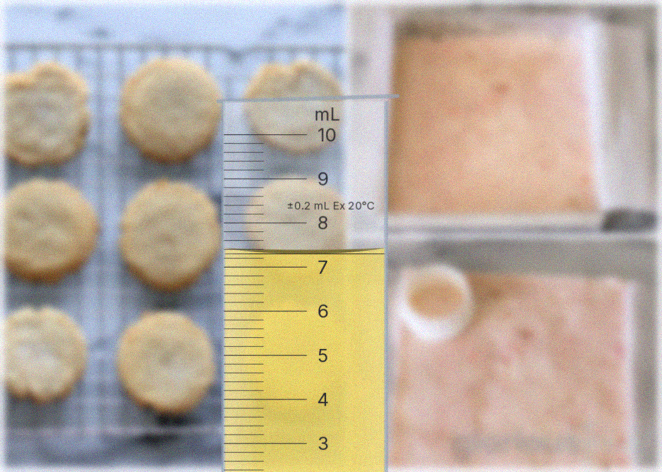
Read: {"value": 7.3, "unit": "mL"}
